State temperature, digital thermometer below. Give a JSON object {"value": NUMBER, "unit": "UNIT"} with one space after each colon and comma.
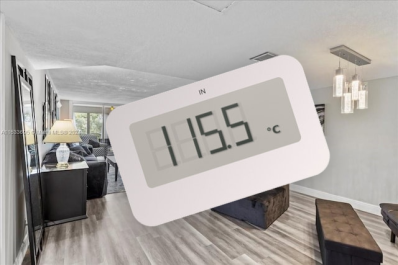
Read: {"value": 115.5, "unit": "°C"}
